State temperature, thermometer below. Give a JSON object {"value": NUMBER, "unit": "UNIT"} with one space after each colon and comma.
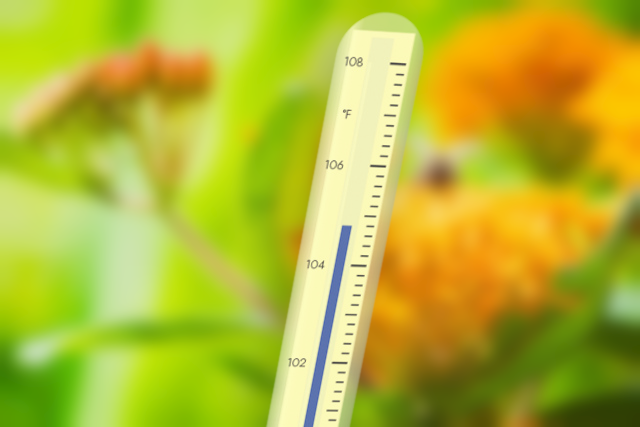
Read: {"value": 104.8, "unit": "°F"}
